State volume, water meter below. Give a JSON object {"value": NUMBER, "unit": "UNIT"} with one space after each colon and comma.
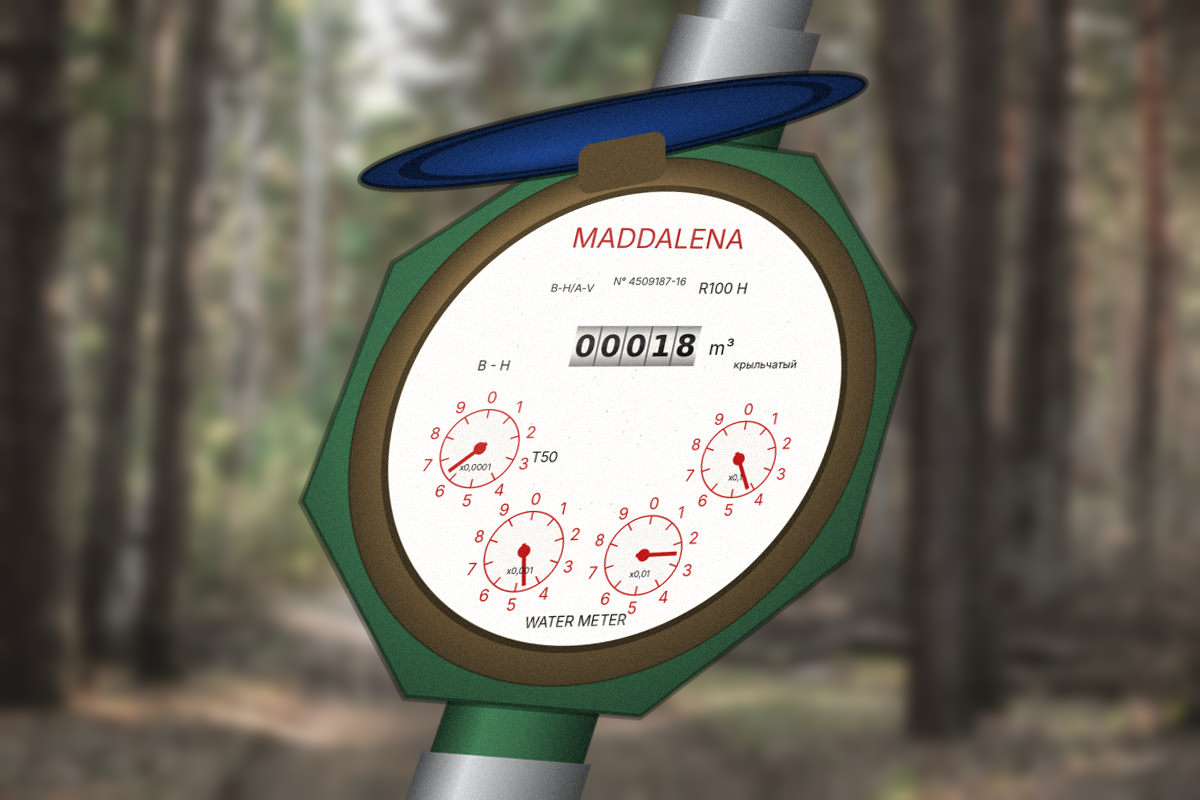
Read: {"value": 18.4246, "unit": "m³"}
